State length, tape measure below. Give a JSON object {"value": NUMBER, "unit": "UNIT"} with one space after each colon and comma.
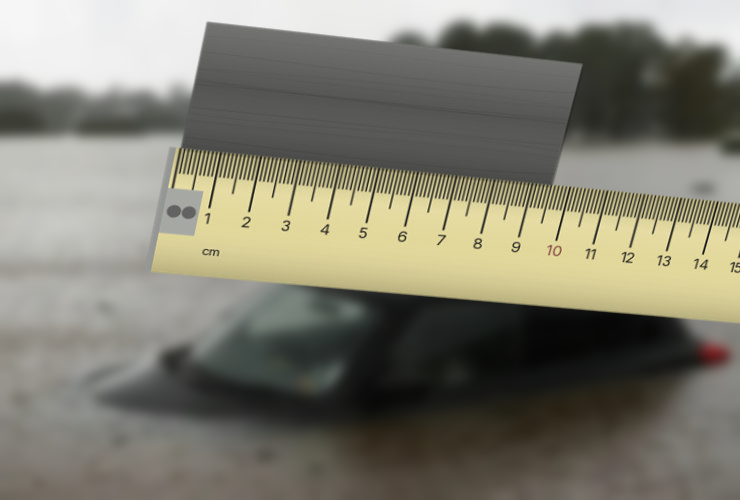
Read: {"value": 9.5, "unit": "cm"}
